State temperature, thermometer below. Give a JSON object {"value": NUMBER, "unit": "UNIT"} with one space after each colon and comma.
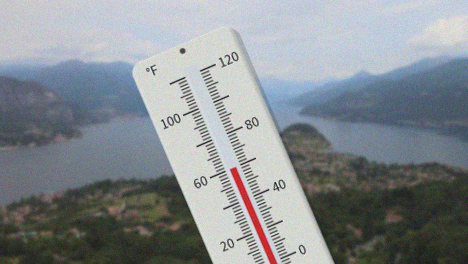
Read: {"value": 60, "unit": "°F"}
